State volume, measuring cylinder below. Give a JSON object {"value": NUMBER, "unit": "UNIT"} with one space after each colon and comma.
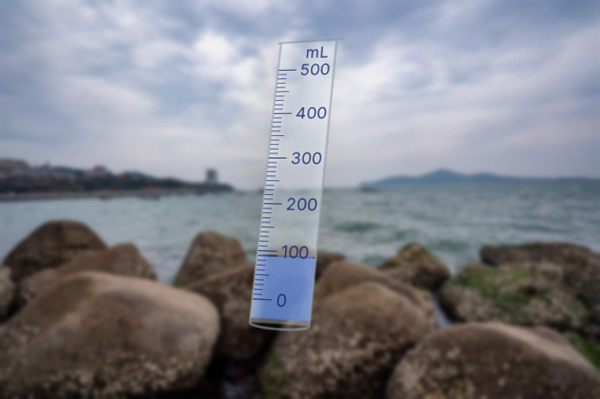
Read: {"value": 90, "unit": "mL"}
